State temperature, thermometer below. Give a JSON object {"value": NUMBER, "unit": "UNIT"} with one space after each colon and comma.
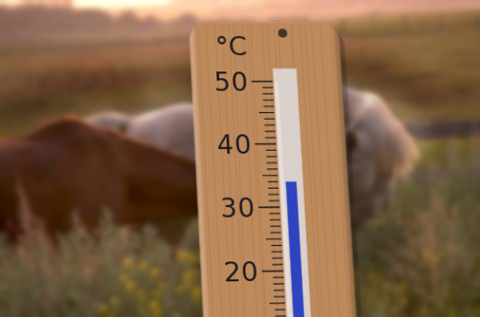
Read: {"value": 34, "unit": "°C"}
